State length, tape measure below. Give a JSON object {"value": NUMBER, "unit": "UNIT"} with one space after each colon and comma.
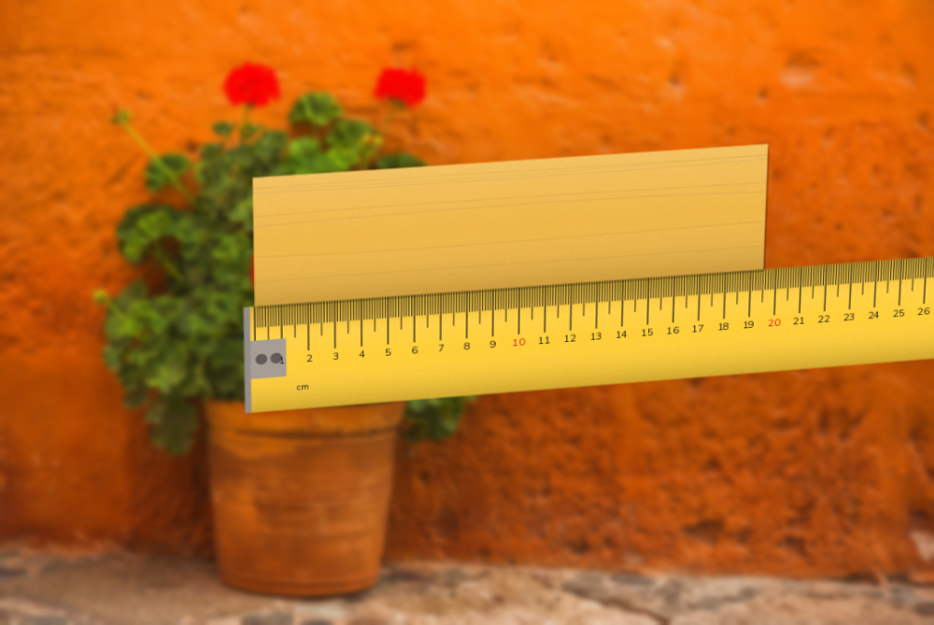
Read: {"value": 19.5, "unit": "cm"}
